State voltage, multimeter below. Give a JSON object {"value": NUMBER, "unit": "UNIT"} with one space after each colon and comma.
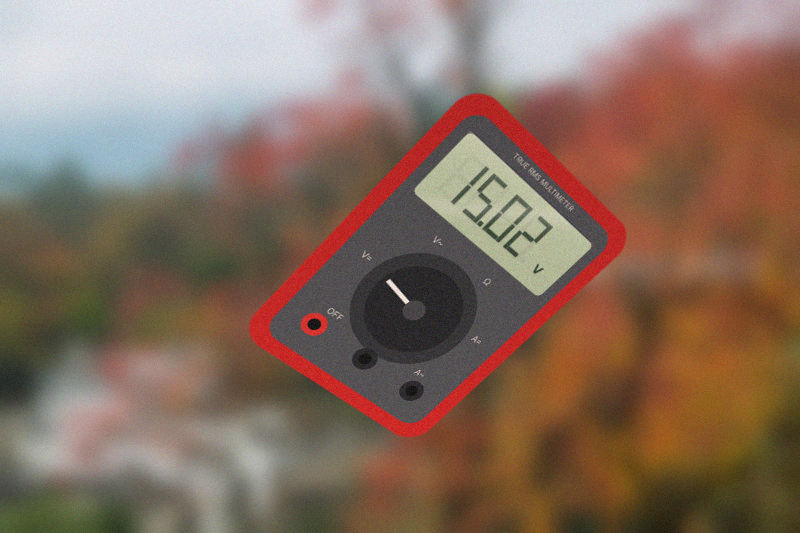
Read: {"value": 15.02, "unit": "V"}
